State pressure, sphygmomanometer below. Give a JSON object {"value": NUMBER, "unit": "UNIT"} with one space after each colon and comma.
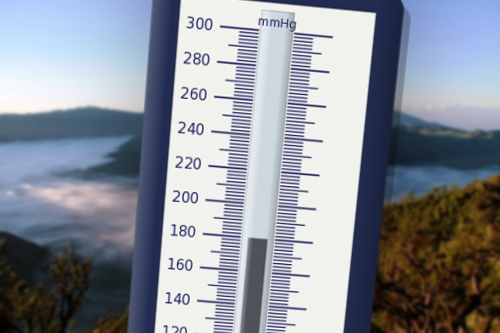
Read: {"value": 180, "unit": "mmHg"}
